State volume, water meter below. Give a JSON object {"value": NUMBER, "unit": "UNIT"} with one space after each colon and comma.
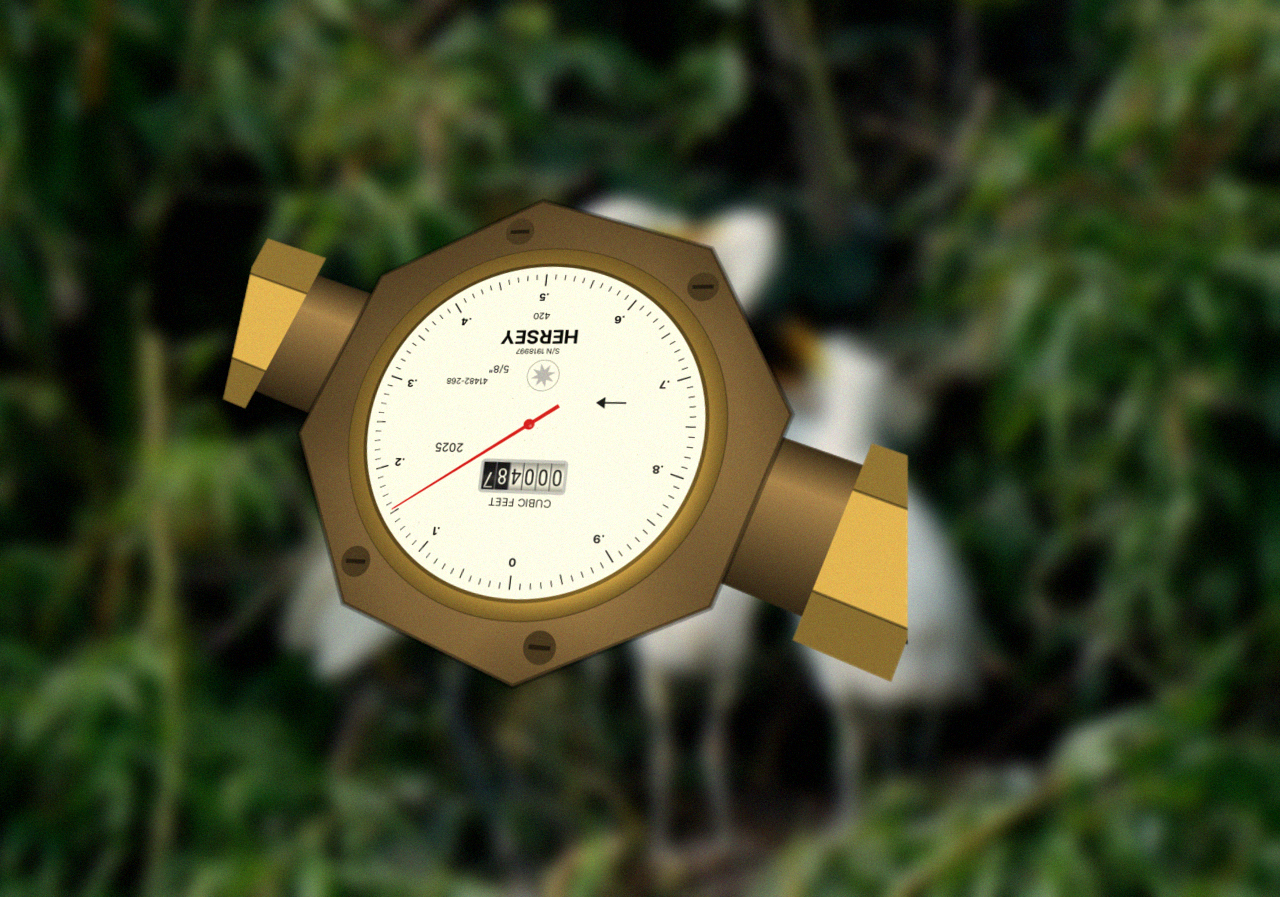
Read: {"value": 487.15, "unit": "ft³"}
